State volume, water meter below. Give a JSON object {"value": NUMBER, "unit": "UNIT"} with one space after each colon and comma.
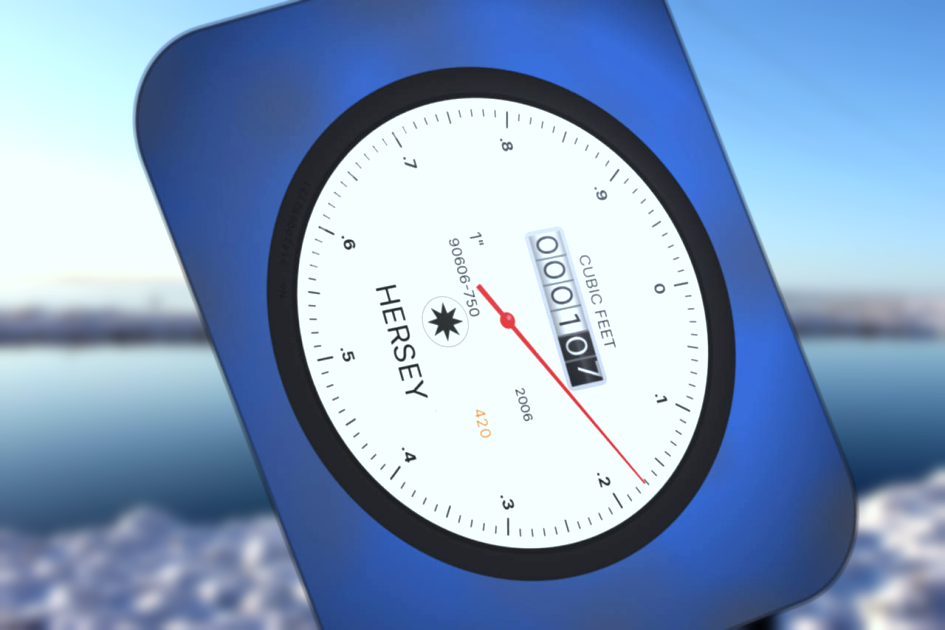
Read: {"value": 107.17, "unit": "ft³"}
